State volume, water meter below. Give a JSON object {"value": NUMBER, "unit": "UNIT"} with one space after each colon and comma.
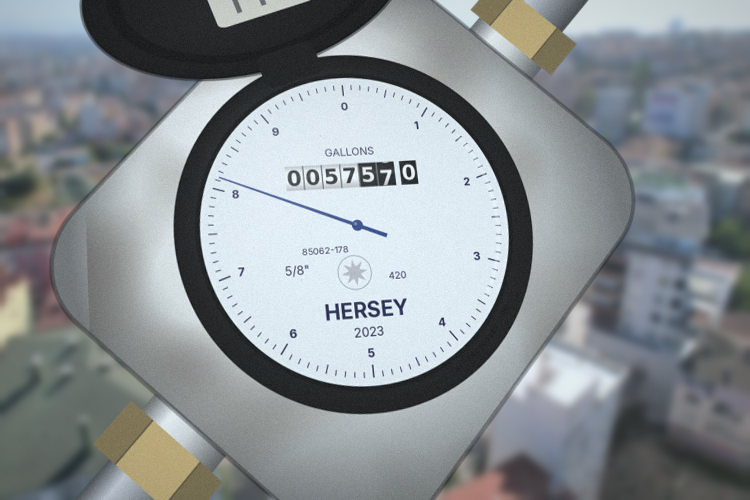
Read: {"value": 57568.1, "unit": "gal"}
